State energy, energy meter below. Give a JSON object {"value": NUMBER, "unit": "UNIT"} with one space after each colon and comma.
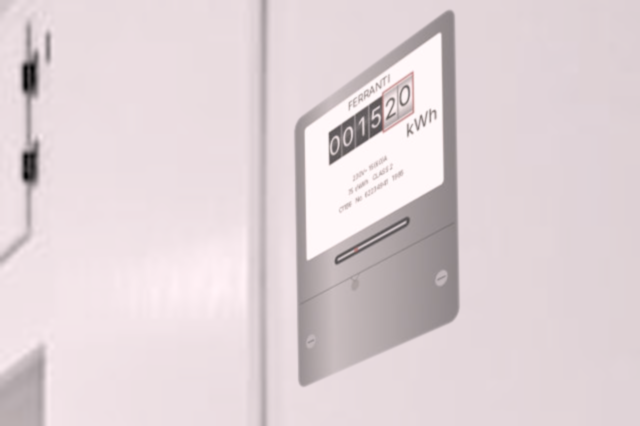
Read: {"value": 15.20, "unit": "kWh"}
